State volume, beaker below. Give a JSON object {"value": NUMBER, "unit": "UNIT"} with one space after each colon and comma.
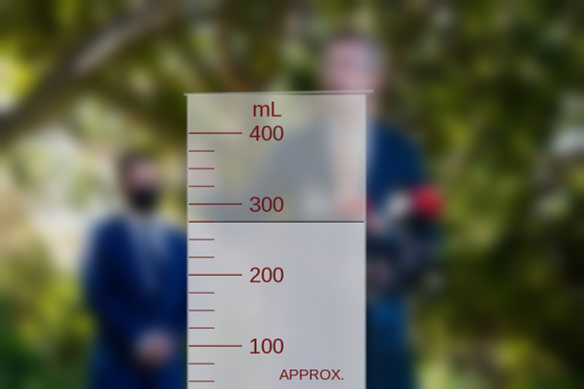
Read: {"value": 275, "unit": "mL"}
